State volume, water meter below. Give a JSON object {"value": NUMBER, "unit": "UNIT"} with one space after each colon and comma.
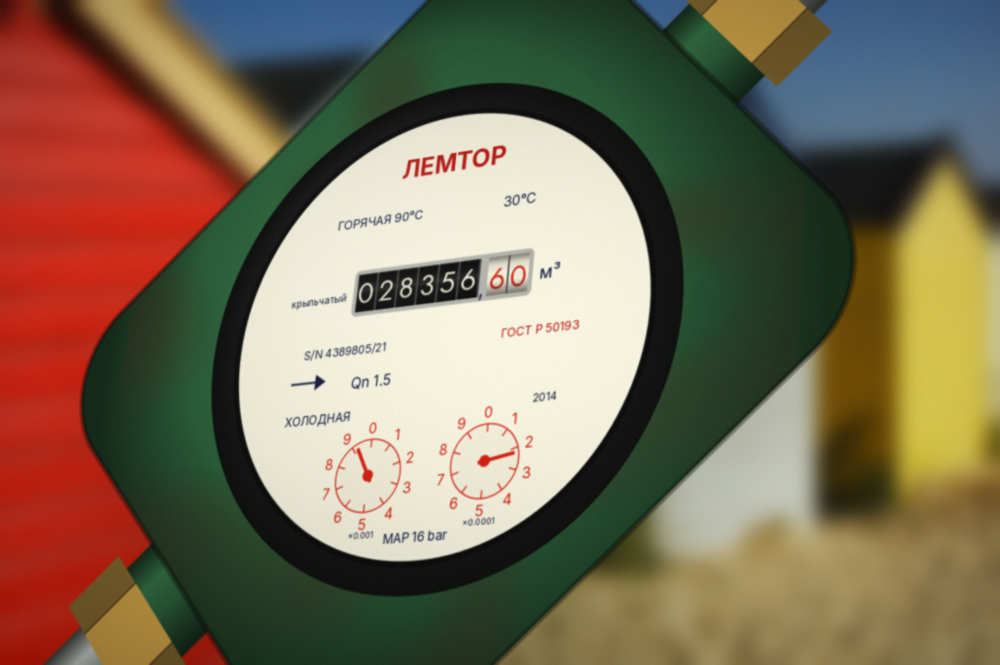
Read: {"value": 28356.5992, "unit": "m³"}
